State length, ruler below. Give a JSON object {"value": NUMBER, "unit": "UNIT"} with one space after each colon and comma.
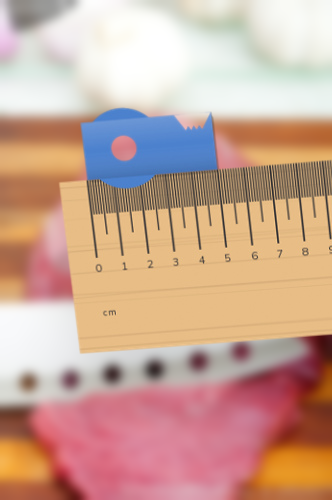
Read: {"value": 5, "unit": "cm"}
